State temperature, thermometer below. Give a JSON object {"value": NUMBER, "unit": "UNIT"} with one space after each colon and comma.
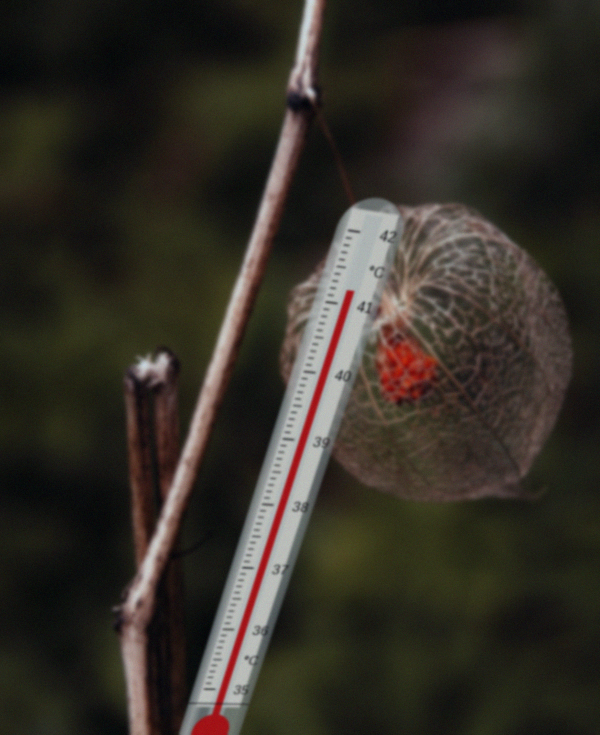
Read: {"value": 41.2, "unit": "°C"}
